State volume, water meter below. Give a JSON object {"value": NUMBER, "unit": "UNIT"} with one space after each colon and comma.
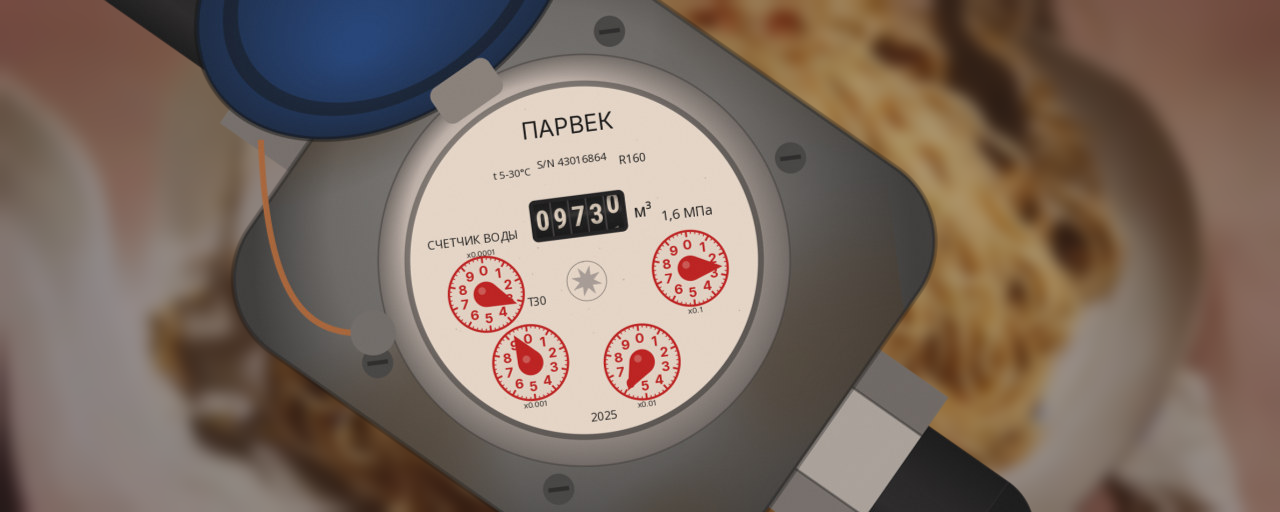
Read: {"value": 9730.2593, "unit": "m³"}
